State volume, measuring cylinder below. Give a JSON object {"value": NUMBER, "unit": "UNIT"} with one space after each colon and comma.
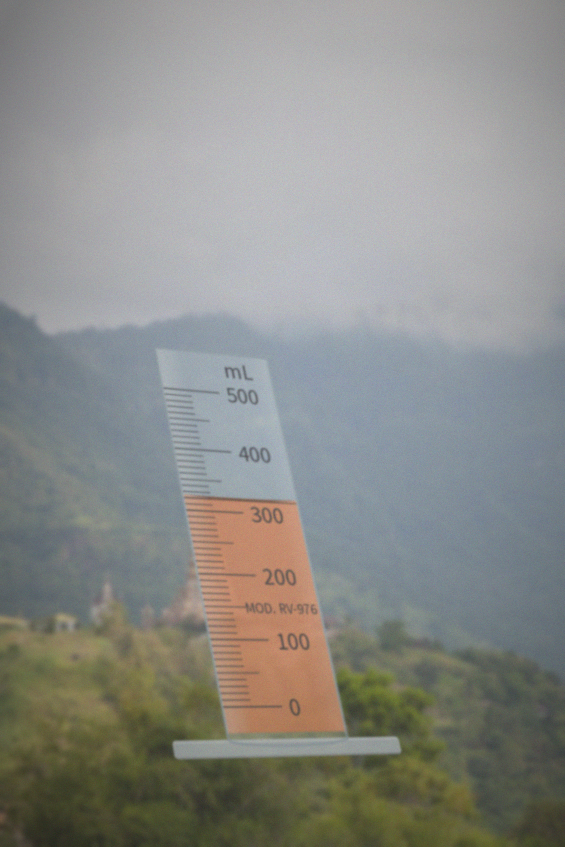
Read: {"value": 320, "unit": "mL"}
